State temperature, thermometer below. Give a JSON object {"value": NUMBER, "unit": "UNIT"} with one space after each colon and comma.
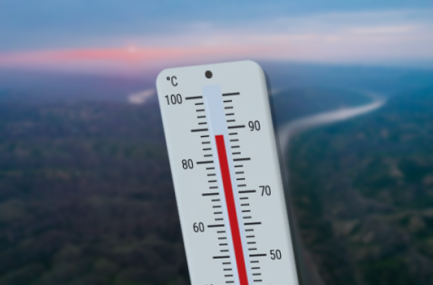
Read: {"value": 88, "unit": "°C"}
